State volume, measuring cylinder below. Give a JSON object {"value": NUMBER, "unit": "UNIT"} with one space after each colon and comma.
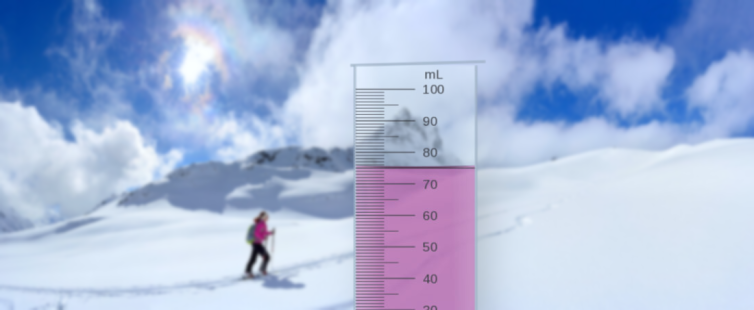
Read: {"value": 75, "unit": "mL"}
